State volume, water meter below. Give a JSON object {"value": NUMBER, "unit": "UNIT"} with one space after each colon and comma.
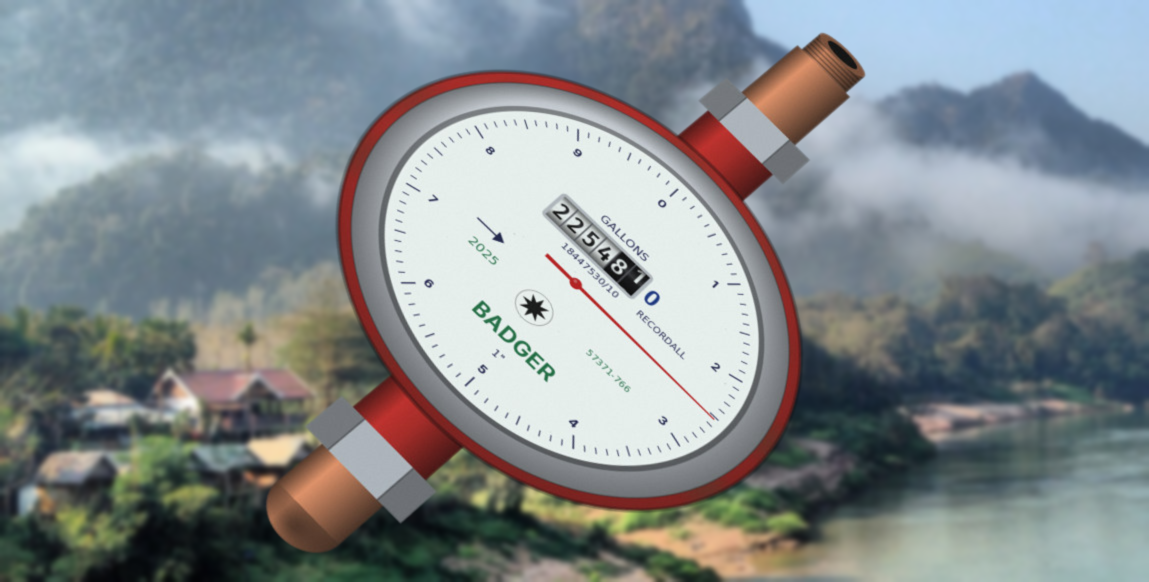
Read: {"value": 2254812.5, "unit": "gal"}
